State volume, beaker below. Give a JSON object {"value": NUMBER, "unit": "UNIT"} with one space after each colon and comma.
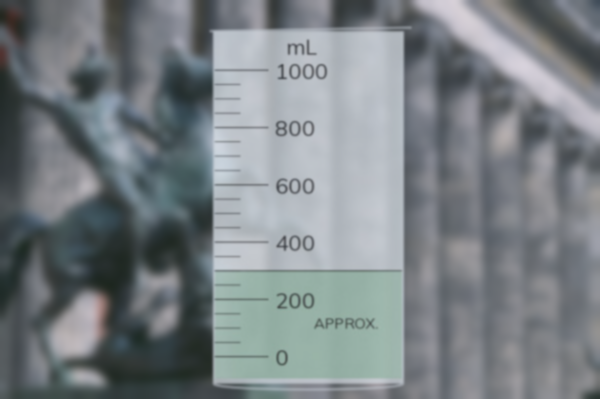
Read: {"value": 300, "unit": "mL"}
